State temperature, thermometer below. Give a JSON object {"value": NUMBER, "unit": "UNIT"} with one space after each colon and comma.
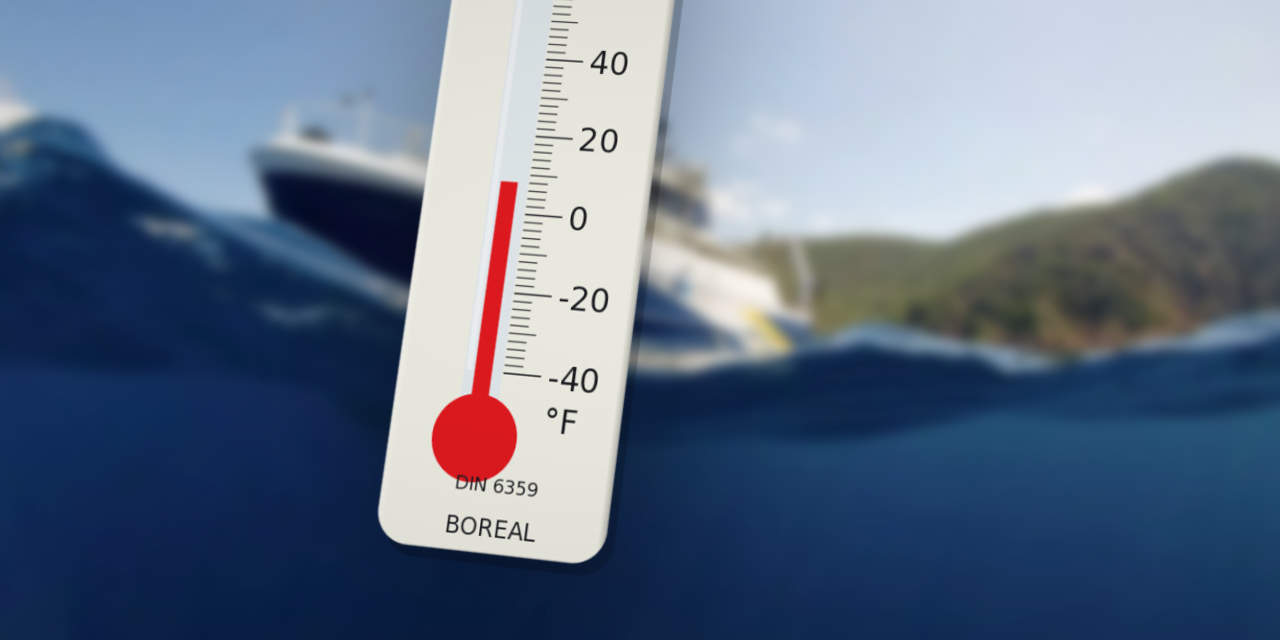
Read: {"value": 8, "unit": "°F"}
